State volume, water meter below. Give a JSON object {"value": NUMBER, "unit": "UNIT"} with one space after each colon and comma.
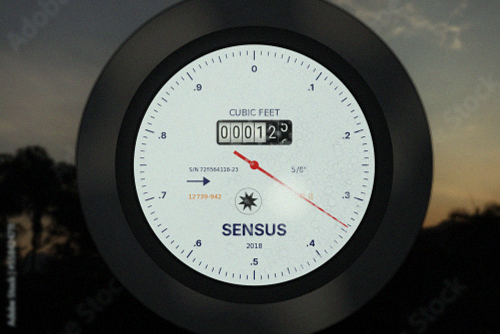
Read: {"value": 125.34, "unit": "ft³"}
